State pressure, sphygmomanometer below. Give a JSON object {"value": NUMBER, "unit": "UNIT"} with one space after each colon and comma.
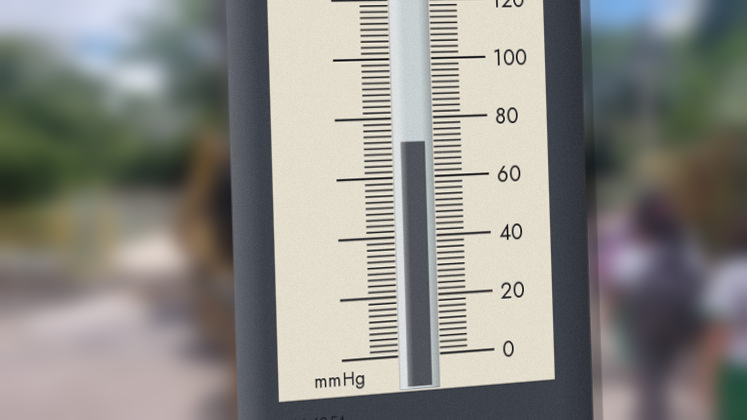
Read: {"value": 72, "unit": "mmHg"}
